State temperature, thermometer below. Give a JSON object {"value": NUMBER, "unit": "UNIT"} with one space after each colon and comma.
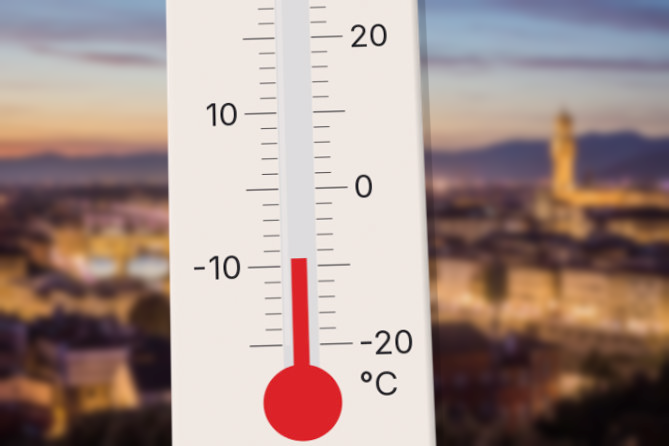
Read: {"value": -9, "unit": "°C"}
